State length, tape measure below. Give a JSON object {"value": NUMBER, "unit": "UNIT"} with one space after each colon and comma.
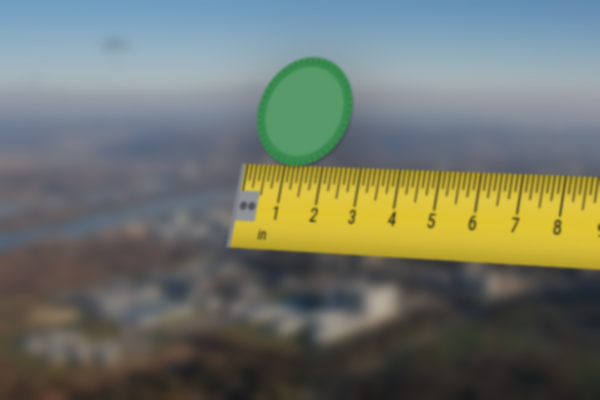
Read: {"value": 2.5, "unit": "in"}
